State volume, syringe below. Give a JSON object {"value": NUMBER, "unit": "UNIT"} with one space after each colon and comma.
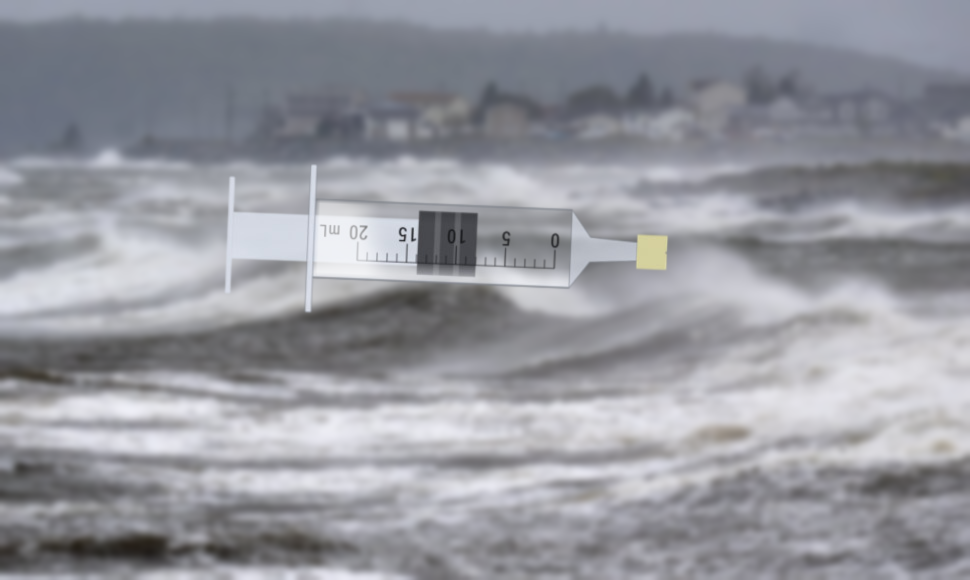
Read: {"value": 8, "unit": "mL"}
